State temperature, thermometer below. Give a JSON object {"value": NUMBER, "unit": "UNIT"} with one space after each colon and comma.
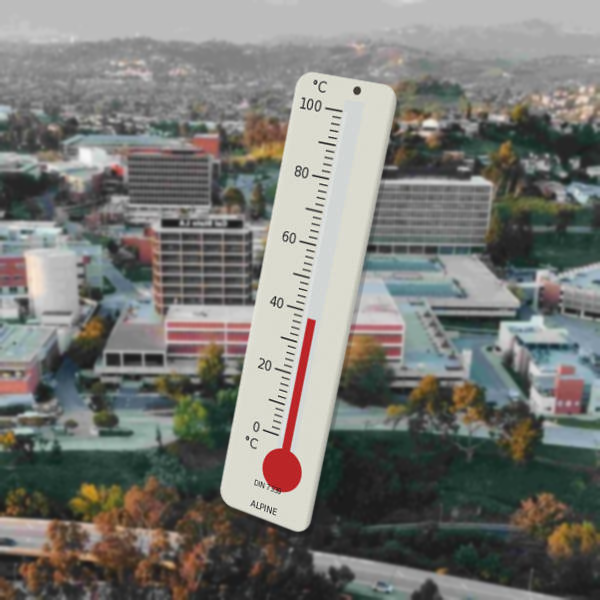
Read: {"value": 38, "unit": "°C"}
